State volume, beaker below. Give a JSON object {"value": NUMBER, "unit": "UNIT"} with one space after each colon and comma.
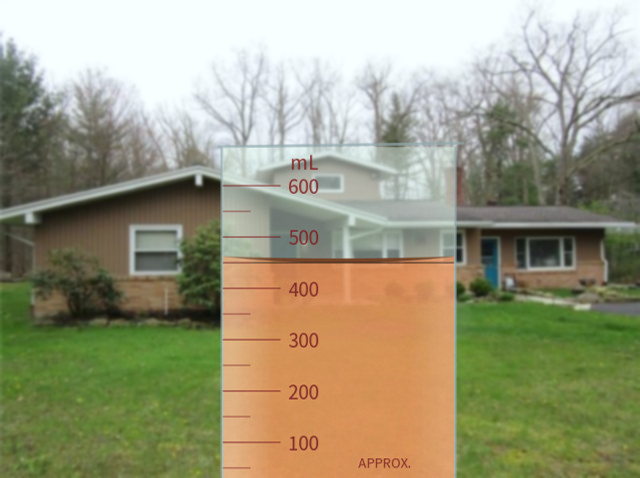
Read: {"value": 450, "unit": "mL"}
